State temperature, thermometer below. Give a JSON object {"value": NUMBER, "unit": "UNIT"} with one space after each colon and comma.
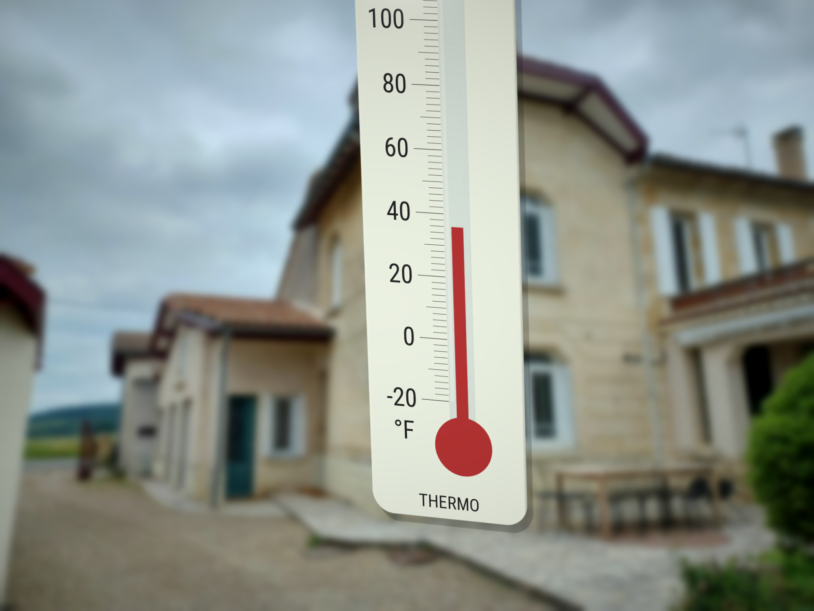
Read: {"value": 36, "unit": "°F"}
